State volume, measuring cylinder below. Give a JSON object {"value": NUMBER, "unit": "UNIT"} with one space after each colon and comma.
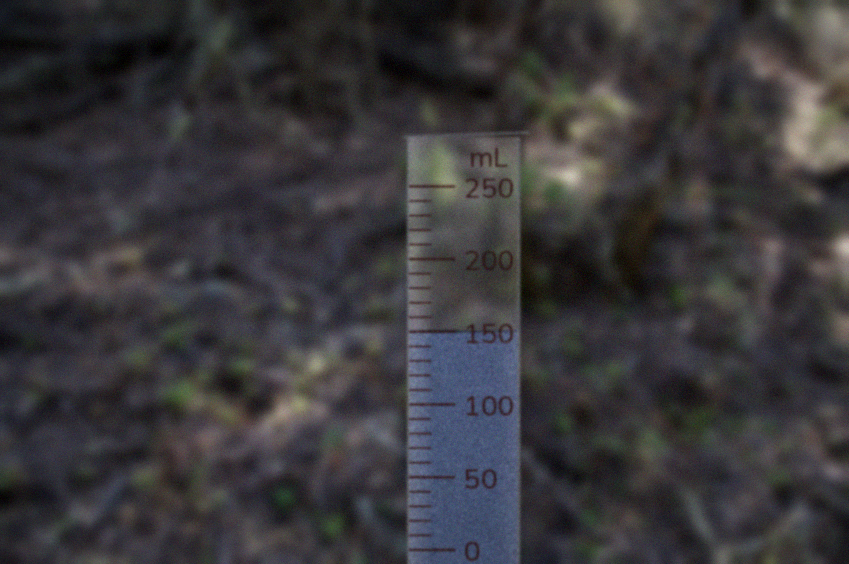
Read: {"value": 150, "unit": "mL"}
